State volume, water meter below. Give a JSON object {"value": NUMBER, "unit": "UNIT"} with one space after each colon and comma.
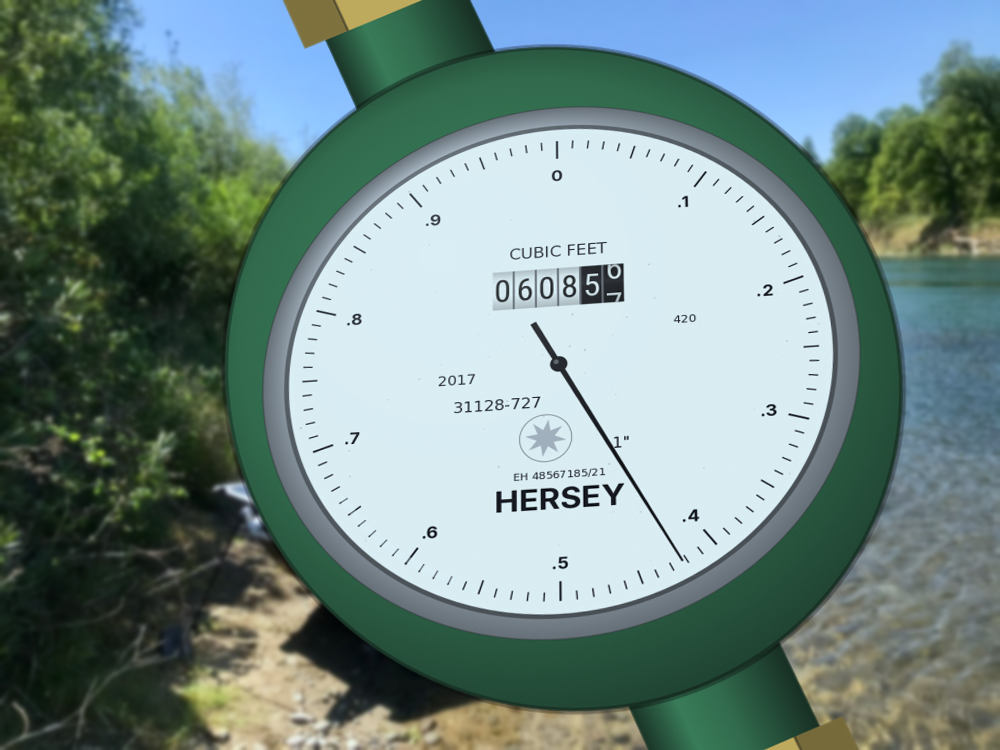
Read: {"value": 60856.42, "unit": "ft³"}
